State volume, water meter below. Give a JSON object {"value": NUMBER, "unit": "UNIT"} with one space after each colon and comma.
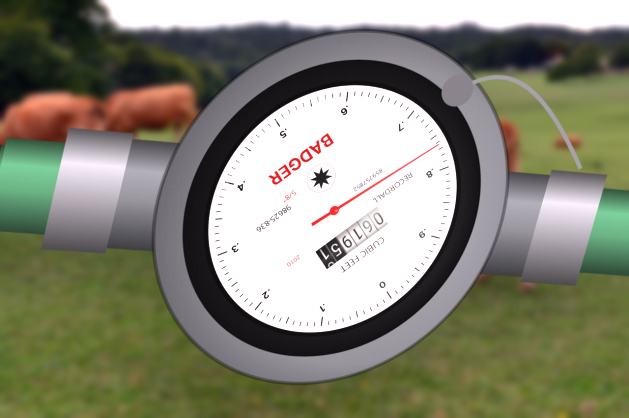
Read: {"value": 61950.76, "unit": "ft³"}
